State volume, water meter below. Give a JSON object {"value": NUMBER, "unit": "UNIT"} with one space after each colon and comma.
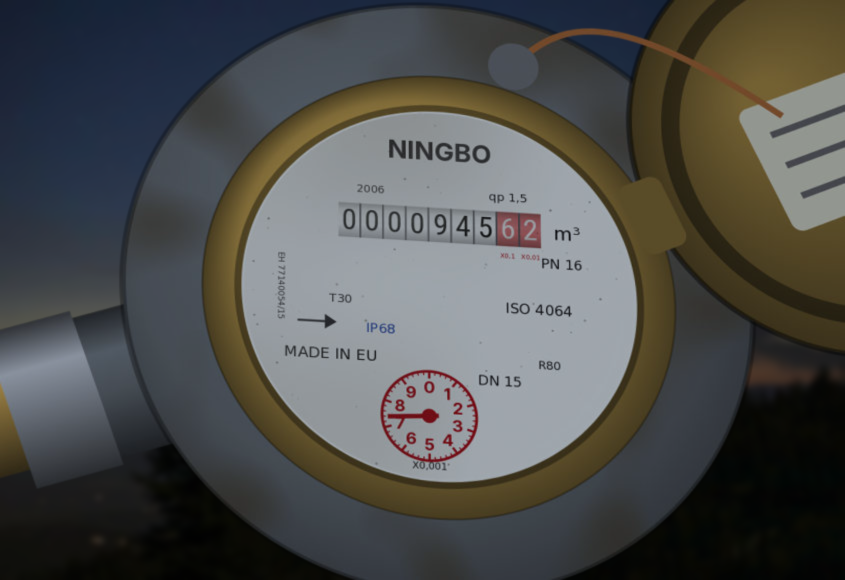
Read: {"value": 945.627, "unit": "m³"}
